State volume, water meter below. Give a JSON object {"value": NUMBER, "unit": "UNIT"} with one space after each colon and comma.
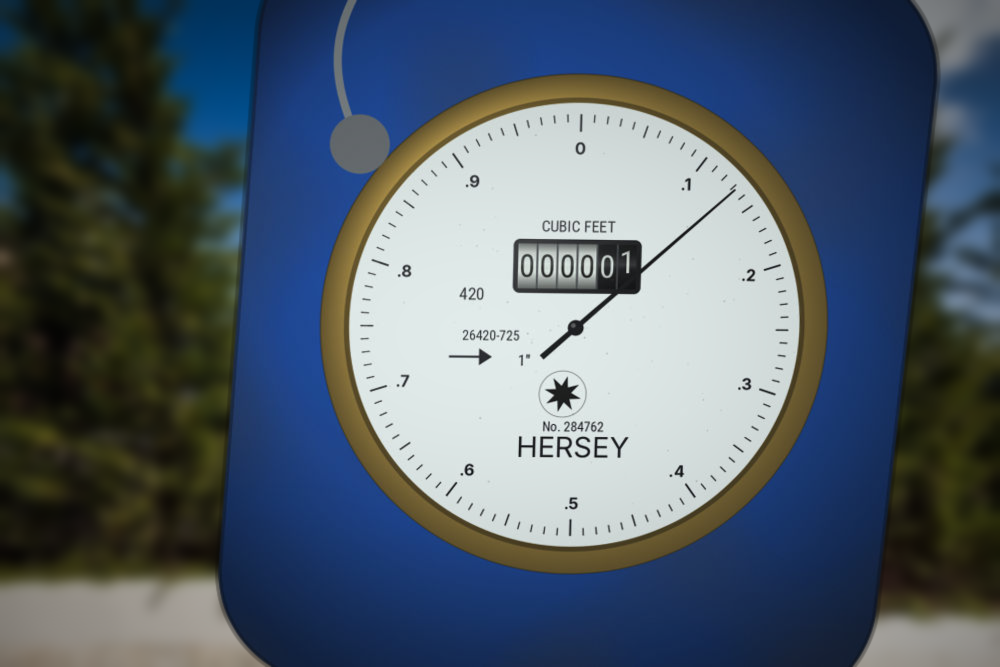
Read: {"value": 1.13, "unit": "ft³"}
